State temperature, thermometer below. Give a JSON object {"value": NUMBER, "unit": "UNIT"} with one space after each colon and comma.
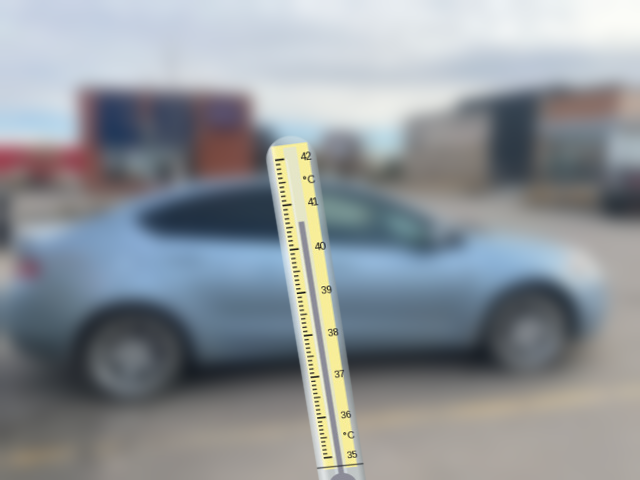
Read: {"value": 40.6, "unit": "°C"}
